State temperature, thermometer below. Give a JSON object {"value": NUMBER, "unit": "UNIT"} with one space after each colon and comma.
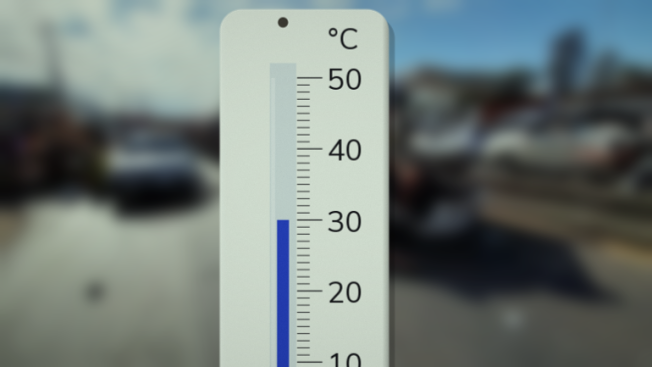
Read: {"value": 30, "unit": "°C"}
